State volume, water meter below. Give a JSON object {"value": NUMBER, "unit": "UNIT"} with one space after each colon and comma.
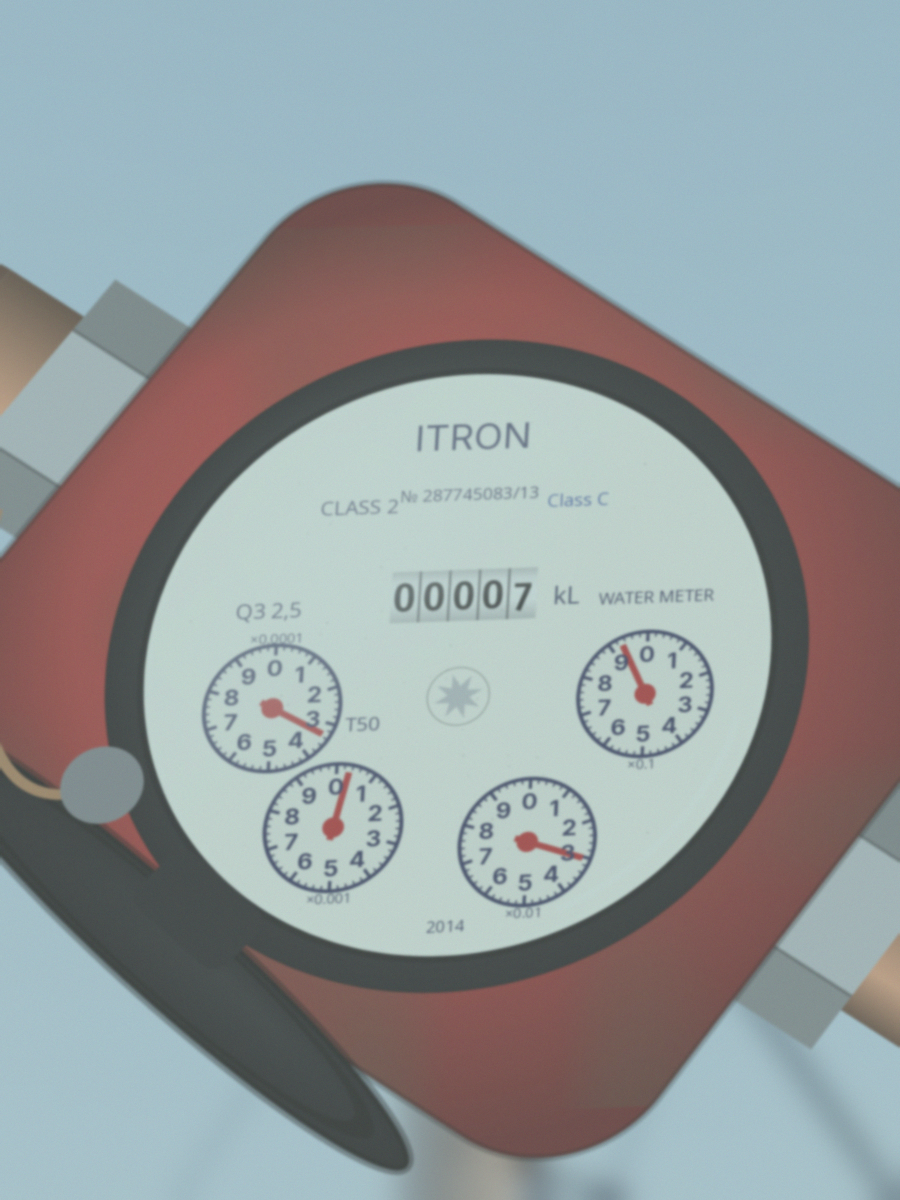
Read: {"value": 6.9303, "unit": "kL"}
